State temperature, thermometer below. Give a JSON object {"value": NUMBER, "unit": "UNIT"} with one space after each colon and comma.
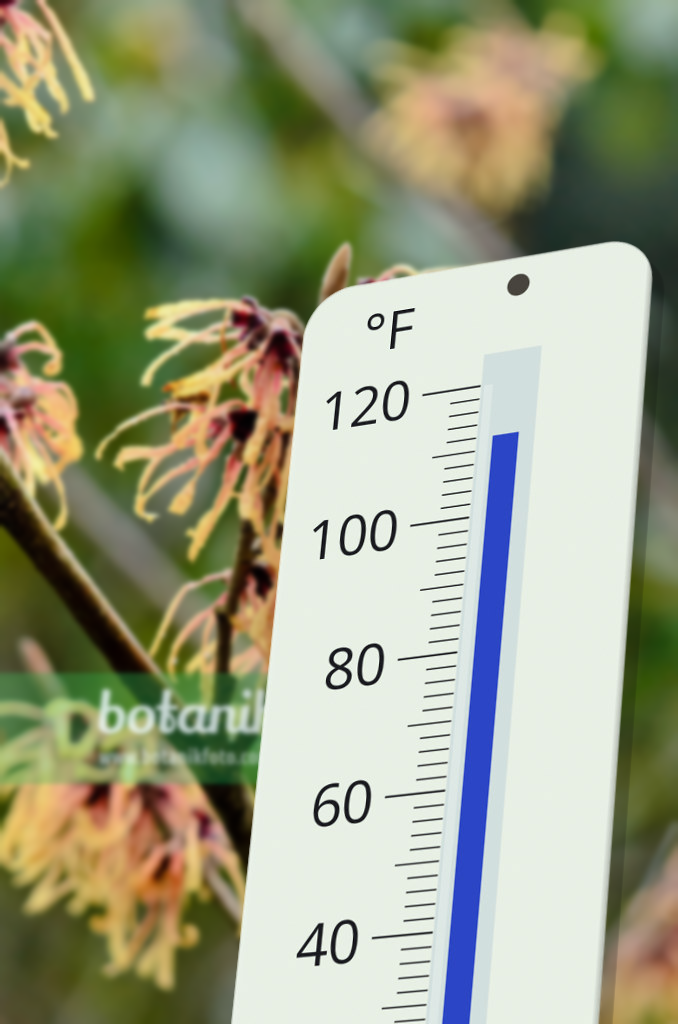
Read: {"value": 112, "unit": "°F"}
